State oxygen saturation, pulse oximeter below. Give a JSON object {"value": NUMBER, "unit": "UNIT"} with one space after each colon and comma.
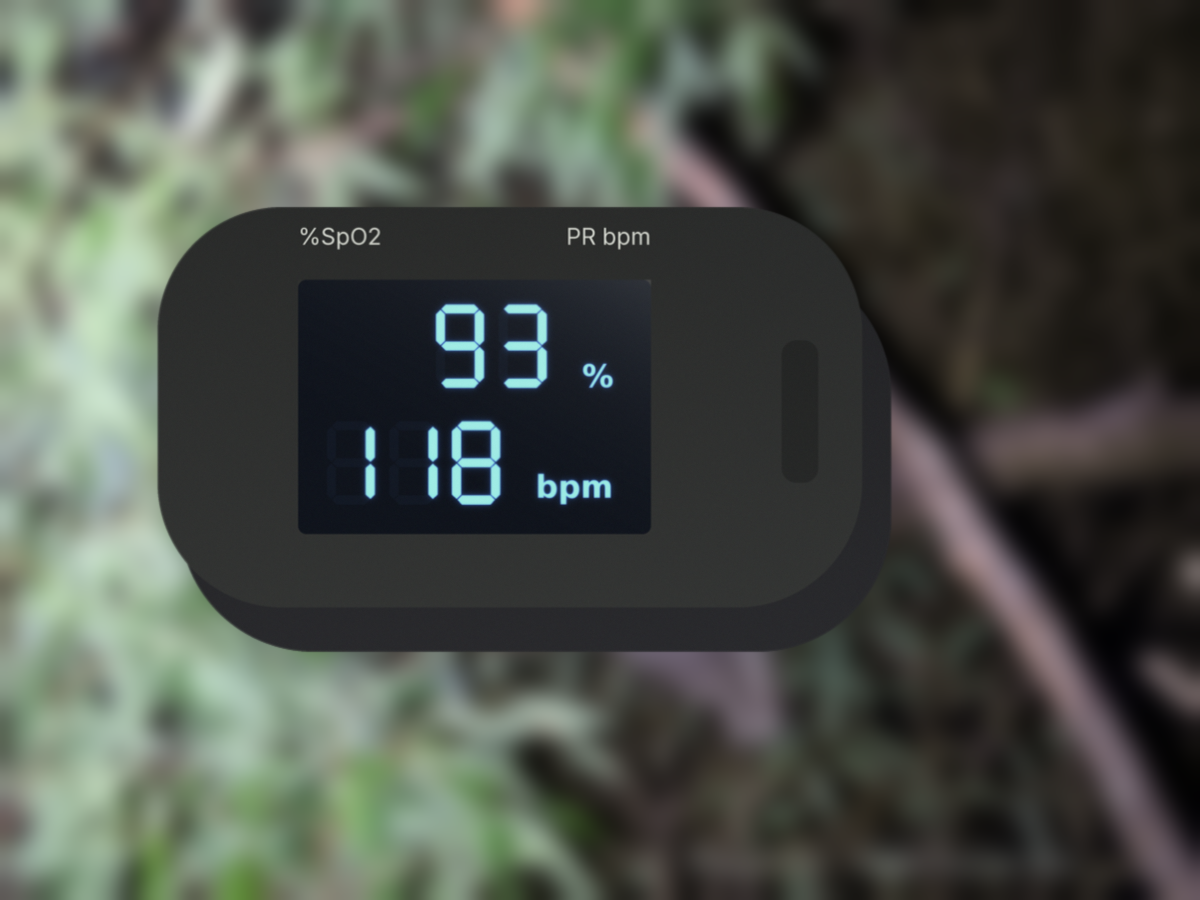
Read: {"value": 93, "unit": "%"}
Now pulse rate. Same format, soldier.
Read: {"value": 118, "unit": "bpm"}
